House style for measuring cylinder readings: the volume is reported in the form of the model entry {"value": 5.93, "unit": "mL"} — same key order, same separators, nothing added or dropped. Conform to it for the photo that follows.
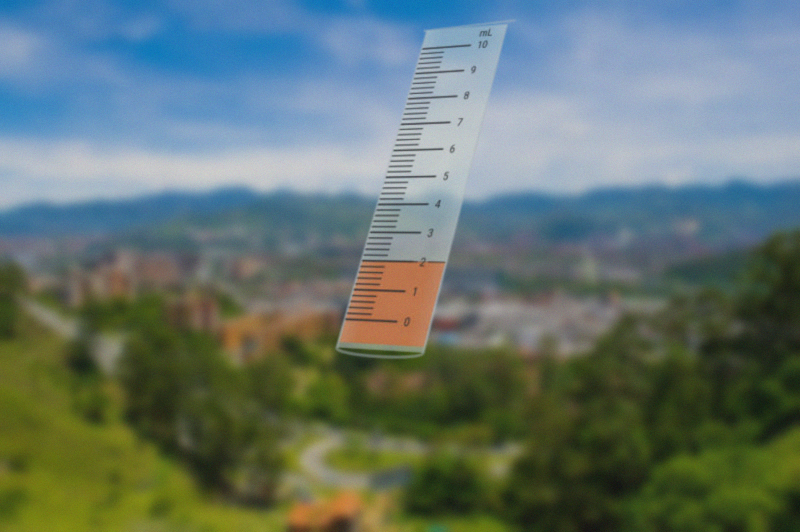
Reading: {"value": 2, "unit": "mL"}
